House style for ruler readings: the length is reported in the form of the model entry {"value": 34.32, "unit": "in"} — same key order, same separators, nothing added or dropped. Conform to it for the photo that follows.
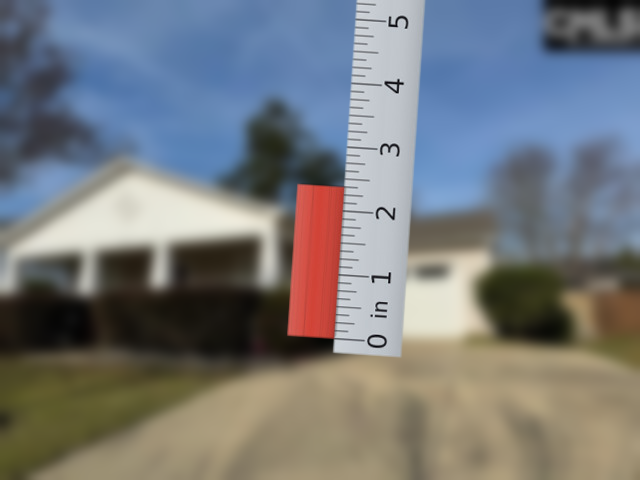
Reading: {"value": 2.375, "unit": "in"}
